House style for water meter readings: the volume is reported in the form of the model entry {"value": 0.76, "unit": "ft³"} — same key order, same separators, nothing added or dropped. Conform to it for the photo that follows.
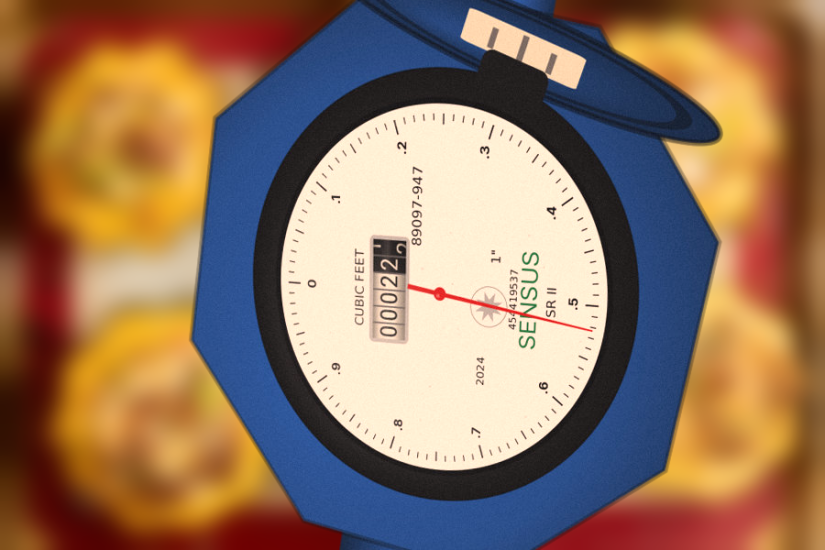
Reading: {"value": 221.52, "unit": "ft³"}
